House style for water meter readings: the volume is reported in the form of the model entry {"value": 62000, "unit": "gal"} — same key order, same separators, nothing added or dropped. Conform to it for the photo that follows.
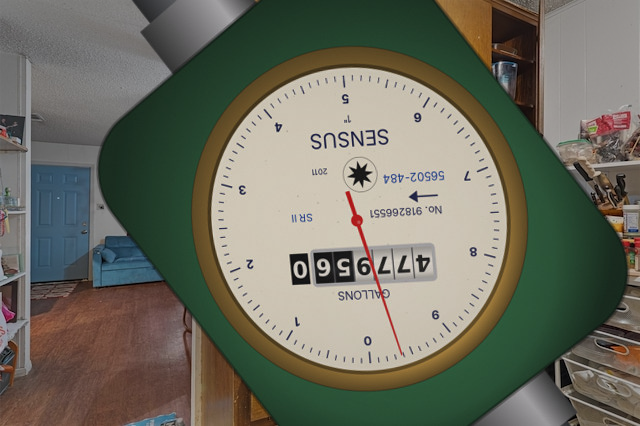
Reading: {"value": 4779559.6, "unit": "gal"}
